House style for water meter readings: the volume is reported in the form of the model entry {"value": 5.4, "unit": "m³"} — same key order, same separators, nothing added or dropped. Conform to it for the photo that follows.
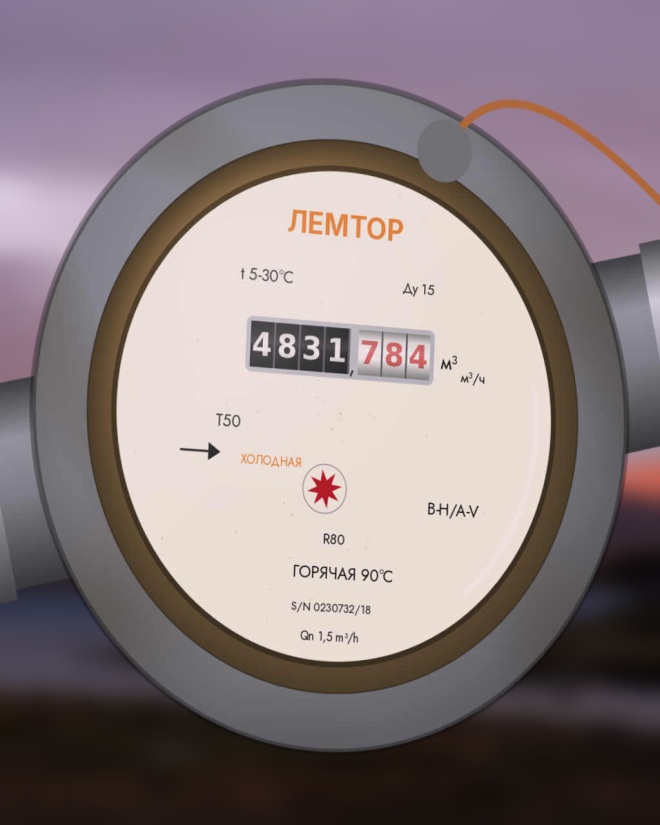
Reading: {"value": 4831.784, "unit": "m³"}
